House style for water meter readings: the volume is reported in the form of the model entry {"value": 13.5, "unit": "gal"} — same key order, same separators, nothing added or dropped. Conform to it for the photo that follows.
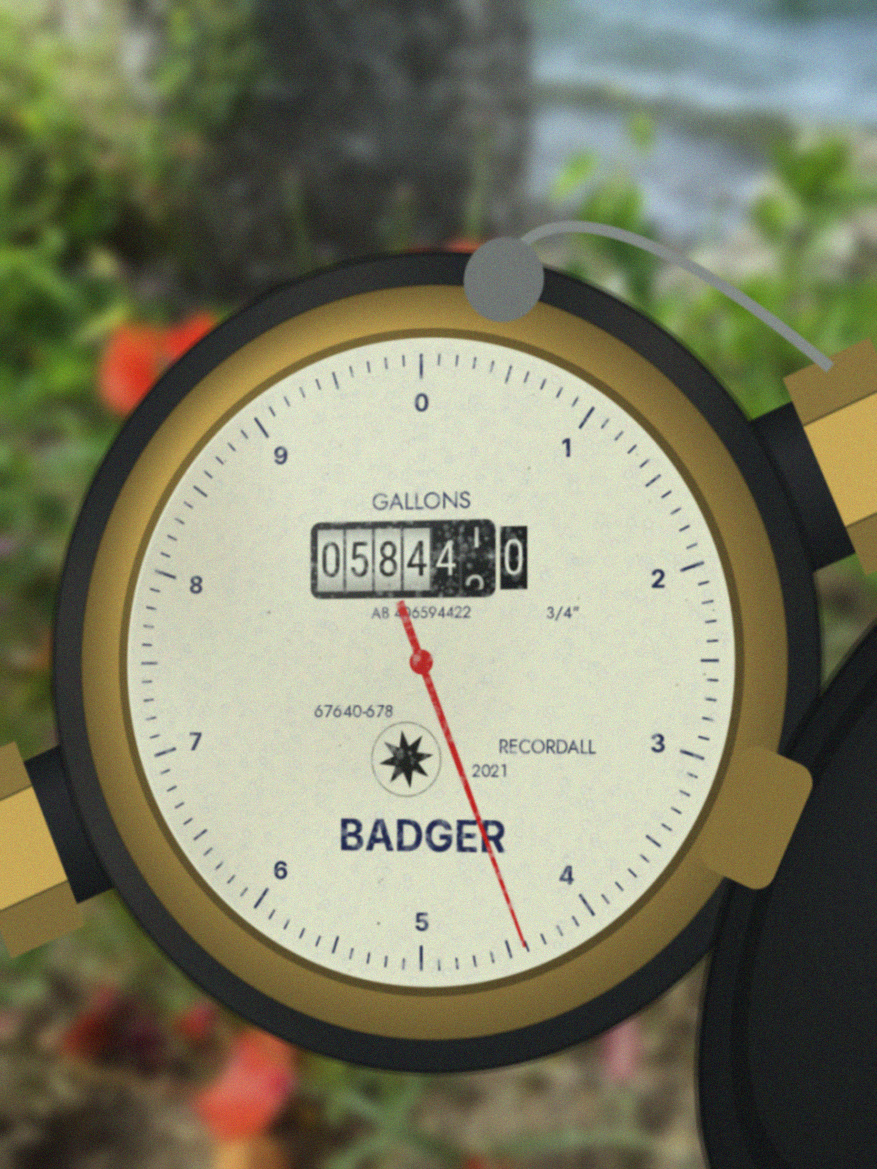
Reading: {"value": 584414.4, "unit": "gal"}
